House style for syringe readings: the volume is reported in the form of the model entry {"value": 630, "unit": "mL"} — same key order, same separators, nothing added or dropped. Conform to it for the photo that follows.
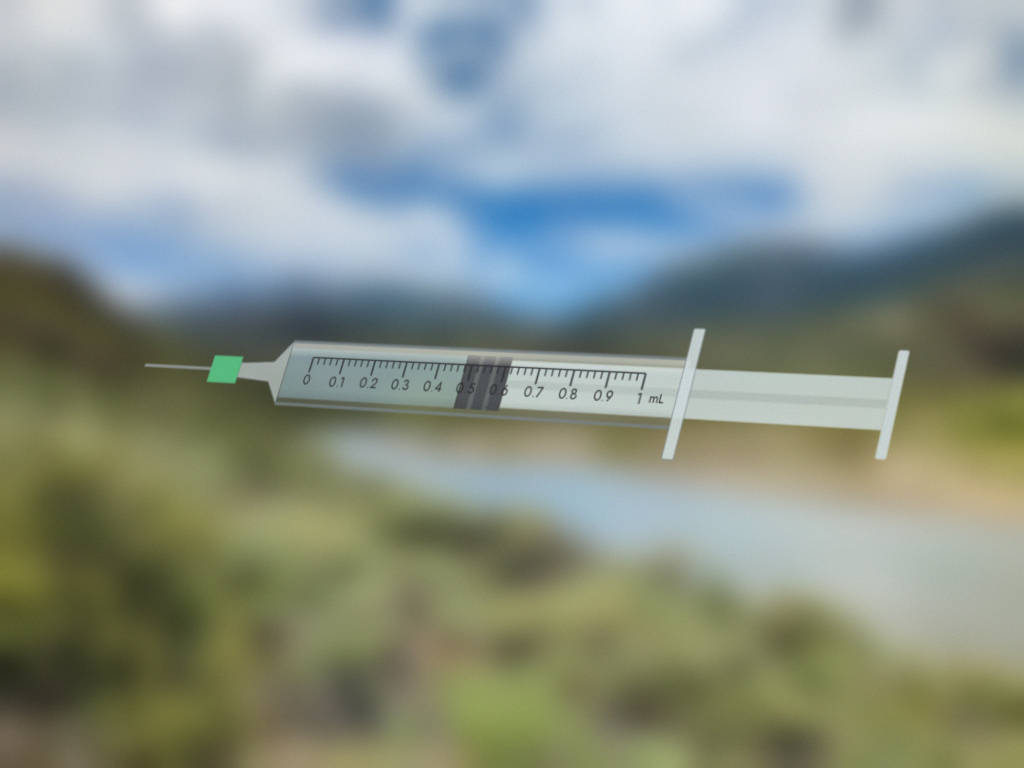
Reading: {"value": 0.48, "unit": "mL"}
